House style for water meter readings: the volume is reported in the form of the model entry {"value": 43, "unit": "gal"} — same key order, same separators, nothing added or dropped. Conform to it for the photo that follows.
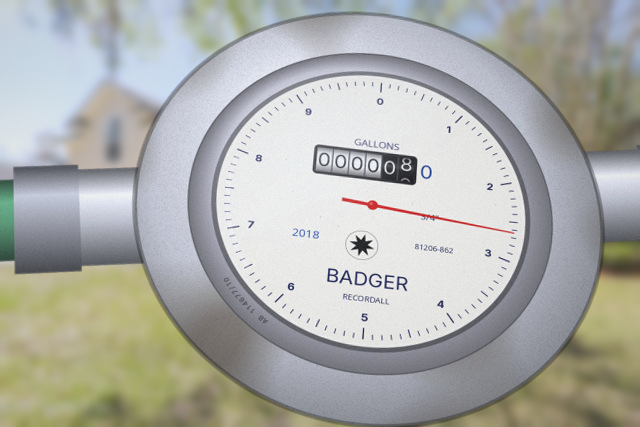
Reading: {"value": 82.6, "unit": "gal"}
